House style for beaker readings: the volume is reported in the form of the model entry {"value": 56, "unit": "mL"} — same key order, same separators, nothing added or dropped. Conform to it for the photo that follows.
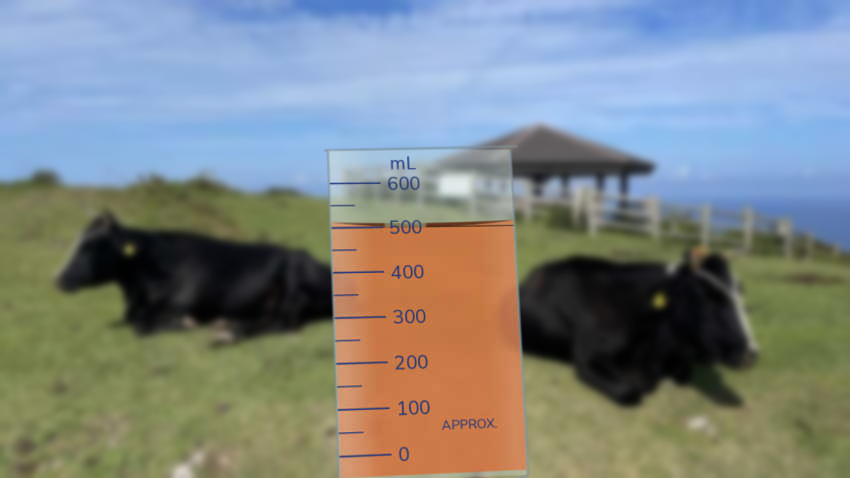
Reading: {"value": 500, "unit": "mL"}
